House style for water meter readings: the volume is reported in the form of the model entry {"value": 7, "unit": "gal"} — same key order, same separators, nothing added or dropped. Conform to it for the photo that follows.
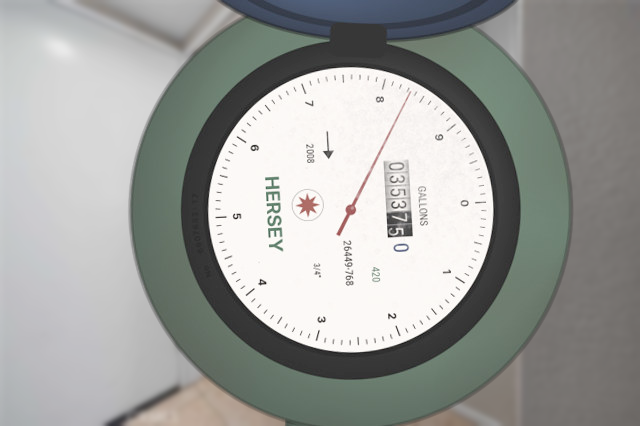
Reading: {"value": 353748.3, "unit": "gal"}
